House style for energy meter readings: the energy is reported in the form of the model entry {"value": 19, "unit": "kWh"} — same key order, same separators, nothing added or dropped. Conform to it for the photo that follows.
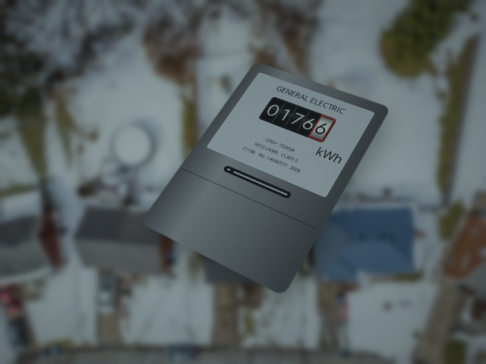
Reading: {"value": 176.6, "unit": "kWh"}
